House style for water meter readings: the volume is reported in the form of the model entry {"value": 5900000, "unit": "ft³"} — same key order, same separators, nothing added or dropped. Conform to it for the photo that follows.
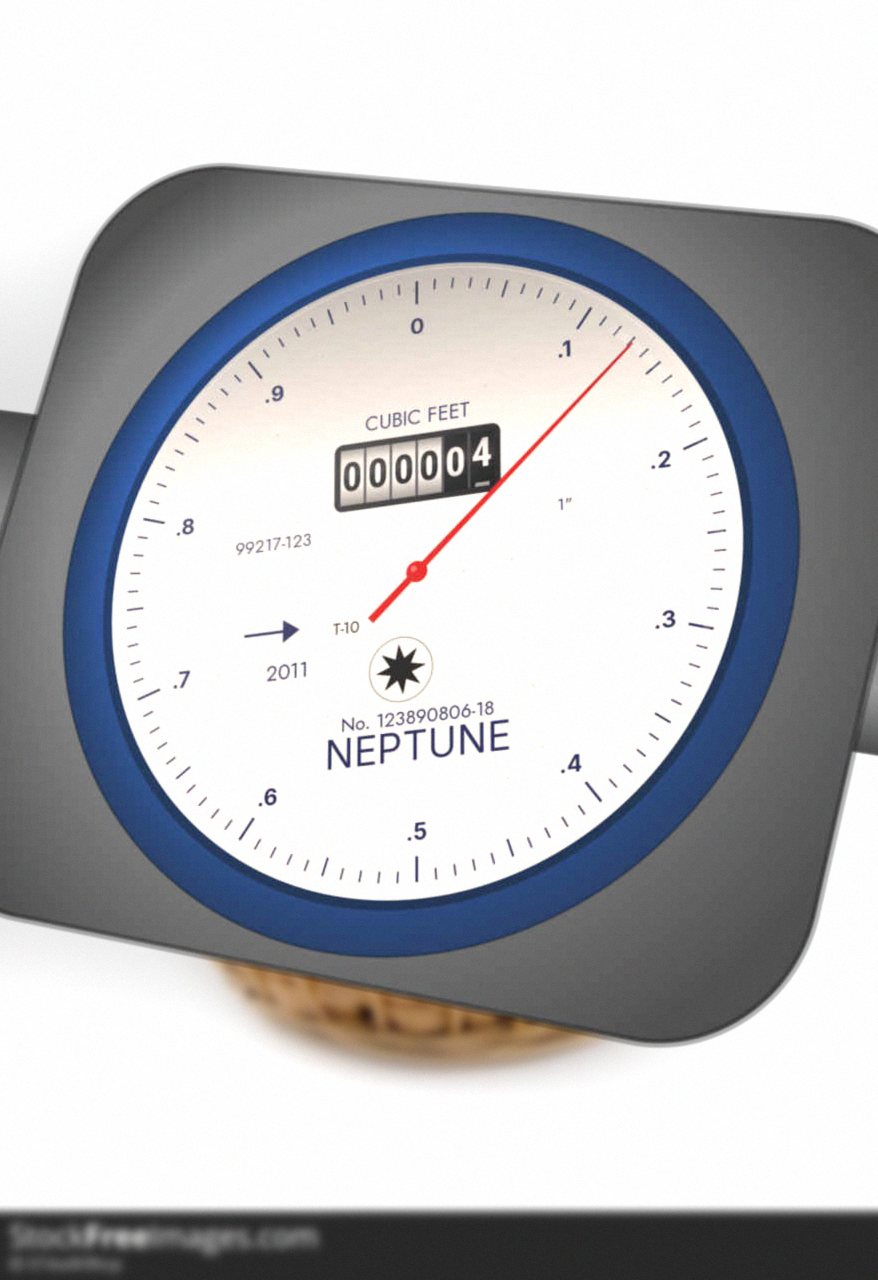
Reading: {"value": 4.13, "unit": "ft³"}
